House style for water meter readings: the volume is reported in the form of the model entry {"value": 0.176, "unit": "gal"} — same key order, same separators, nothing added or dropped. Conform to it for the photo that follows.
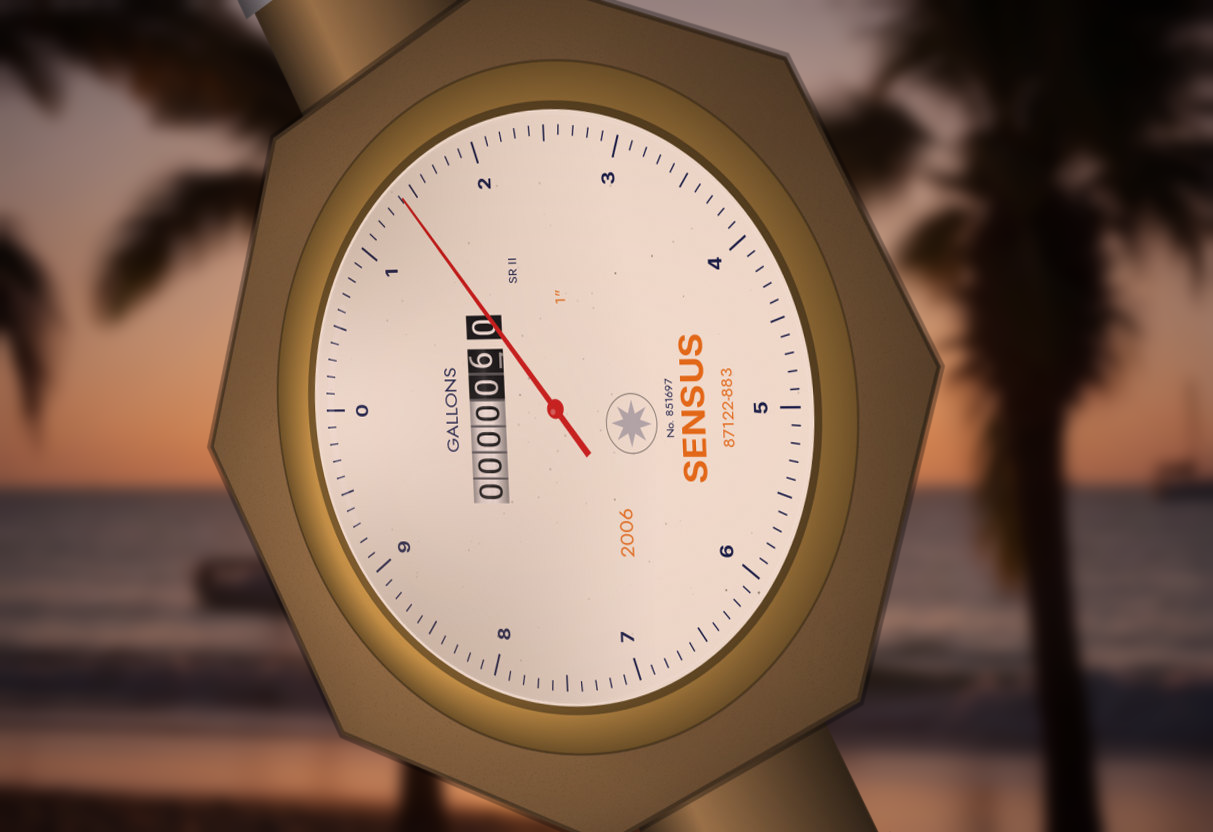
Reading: {"value": 61.4, "unit": "gal"}
